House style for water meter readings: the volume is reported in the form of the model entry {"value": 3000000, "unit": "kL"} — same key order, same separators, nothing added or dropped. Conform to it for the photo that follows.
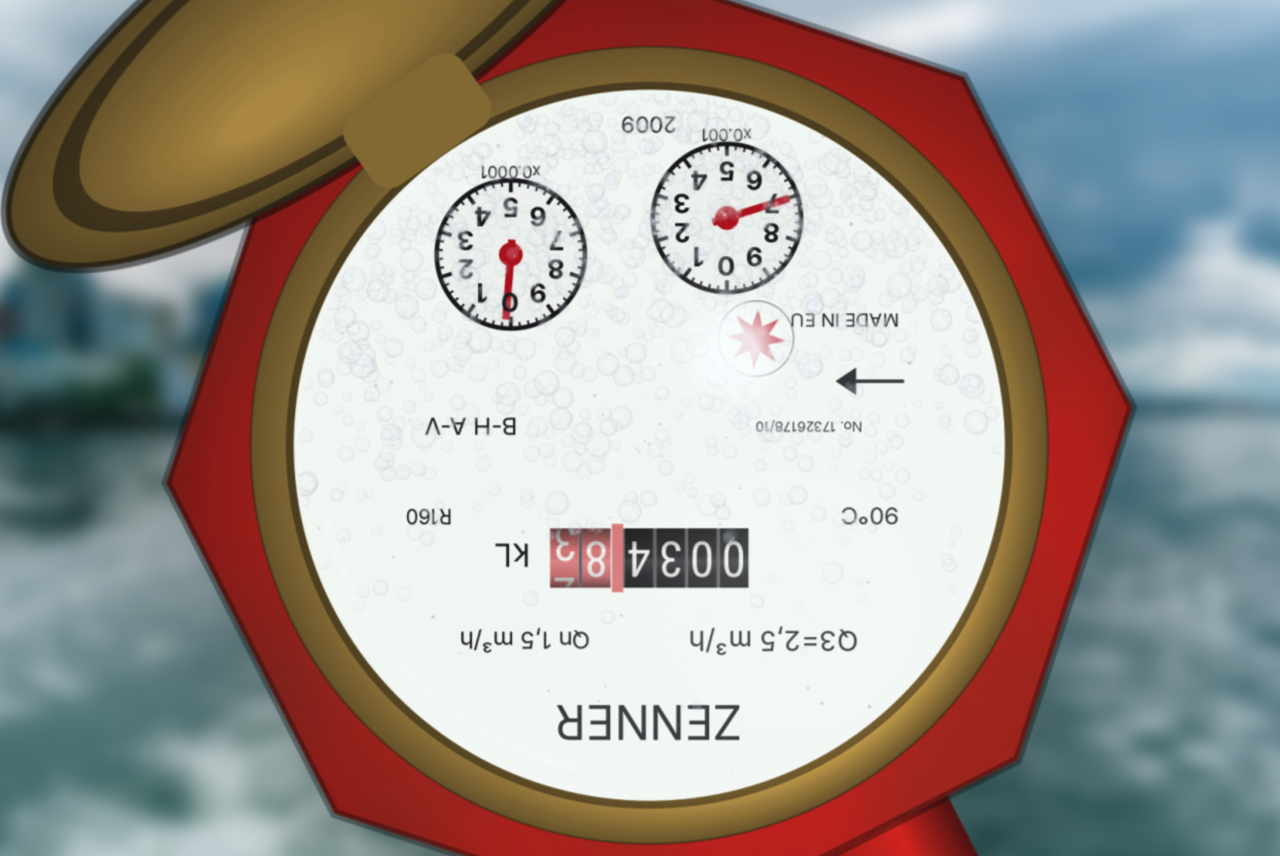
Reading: {"value": 34.8270, "unit": "kL"}
